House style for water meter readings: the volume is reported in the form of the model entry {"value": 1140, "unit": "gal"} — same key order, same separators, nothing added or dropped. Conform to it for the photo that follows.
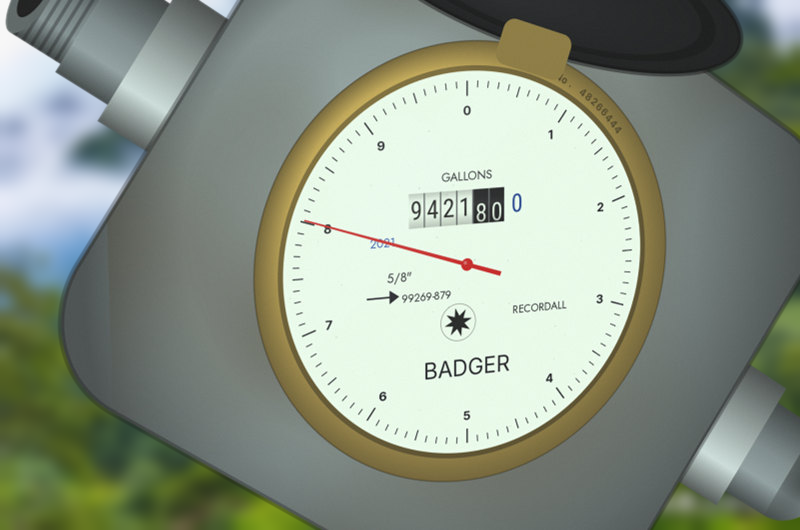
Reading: {"value": 9421798.0, "unit": "gal"}
